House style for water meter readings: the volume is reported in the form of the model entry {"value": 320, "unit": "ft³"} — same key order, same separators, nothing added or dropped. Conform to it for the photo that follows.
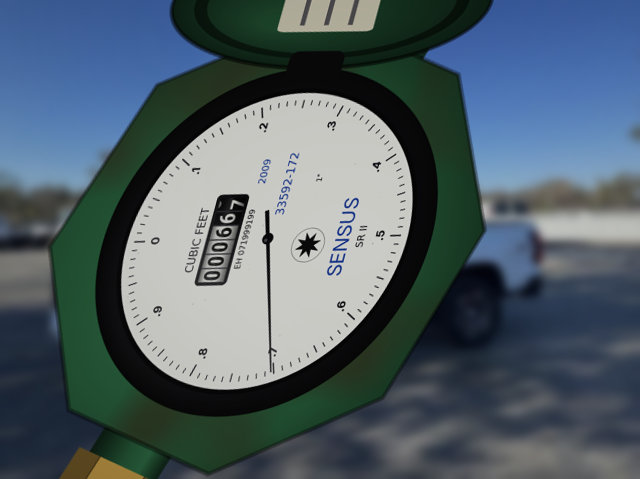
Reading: {"value": 666.70, "unit": "ft³"}
